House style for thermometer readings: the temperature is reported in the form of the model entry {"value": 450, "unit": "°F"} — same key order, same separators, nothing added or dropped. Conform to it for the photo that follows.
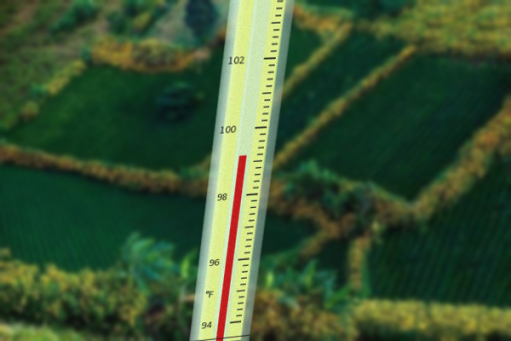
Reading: {"value": 99.2, "unit": "°F"}
